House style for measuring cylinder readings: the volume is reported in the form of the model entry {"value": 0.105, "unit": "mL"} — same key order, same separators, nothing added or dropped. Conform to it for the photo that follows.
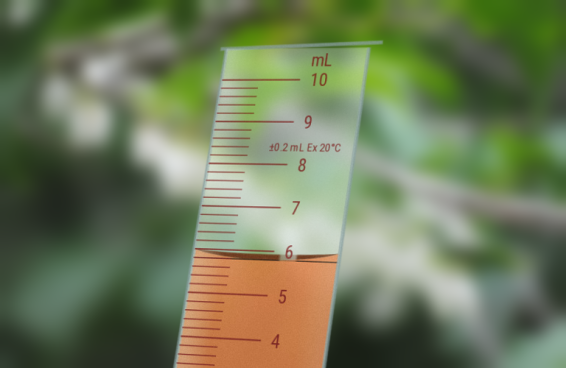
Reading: {"value": 5.8, "unit": "mL"}
